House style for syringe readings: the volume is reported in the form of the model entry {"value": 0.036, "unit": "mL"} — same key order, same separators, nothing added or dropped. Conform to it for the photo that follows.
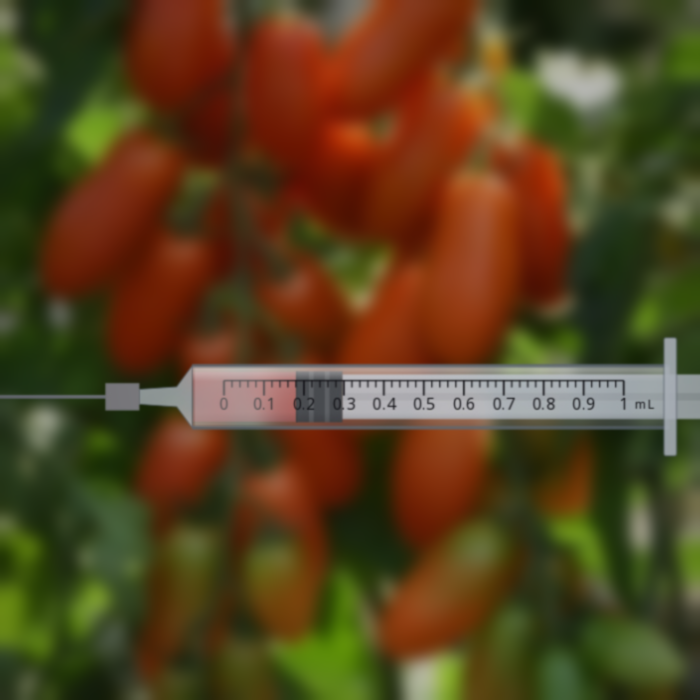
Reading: {"value": 0.18, "unit": "mL"}
